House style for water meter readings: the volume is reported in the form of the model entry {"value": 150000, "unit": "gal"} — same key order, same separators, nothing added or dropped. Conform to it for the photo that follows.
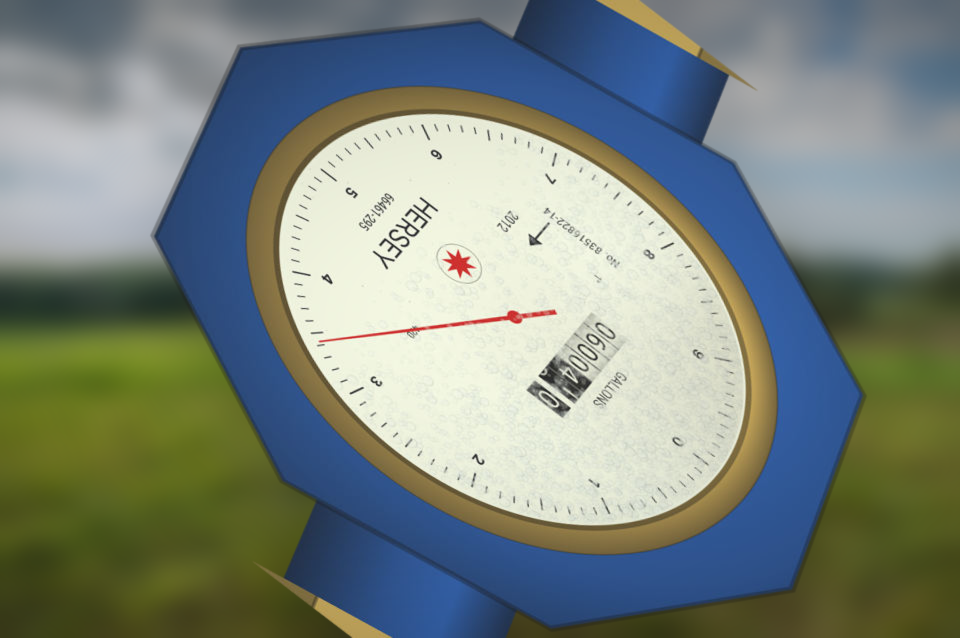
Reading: {"value": 600413.4, "unit": "gal"}
